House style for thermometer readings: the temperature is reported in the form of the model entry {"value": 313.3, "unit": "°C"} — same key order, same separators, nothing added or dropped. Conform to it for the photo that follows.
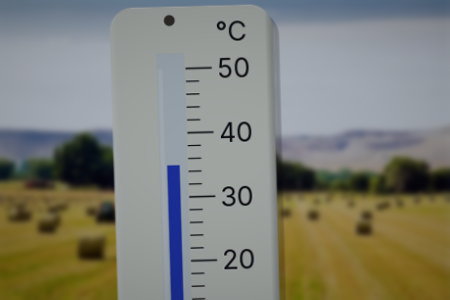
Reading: {"value": 35, "unit": "°C"}
